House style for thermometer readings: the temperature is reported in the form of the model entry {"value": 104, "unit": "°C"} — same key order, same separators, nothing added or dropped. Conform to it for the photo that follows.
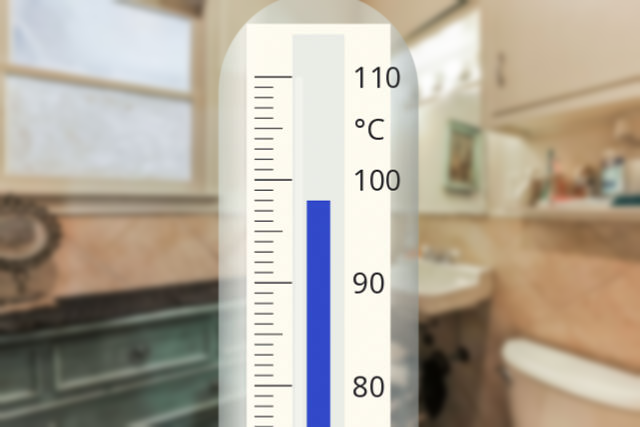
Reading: {"value": 98, "unit": "°C"}
